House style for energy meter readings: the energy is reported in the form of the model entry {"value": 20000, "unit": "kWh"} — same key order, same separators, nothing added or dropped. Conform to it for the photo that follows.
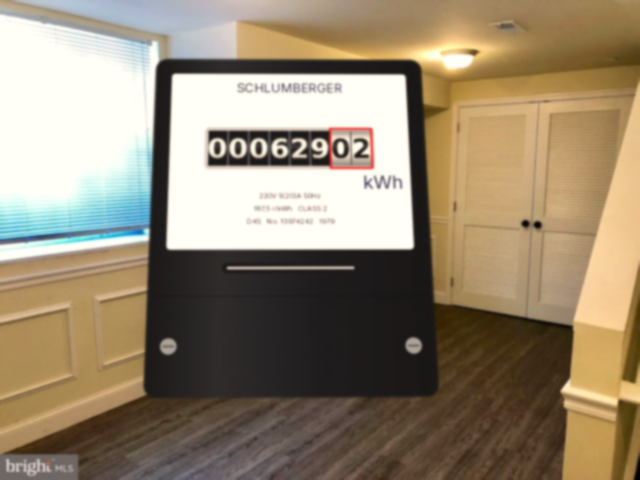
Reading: {"value": 629.02, "unit": "kWh"}
